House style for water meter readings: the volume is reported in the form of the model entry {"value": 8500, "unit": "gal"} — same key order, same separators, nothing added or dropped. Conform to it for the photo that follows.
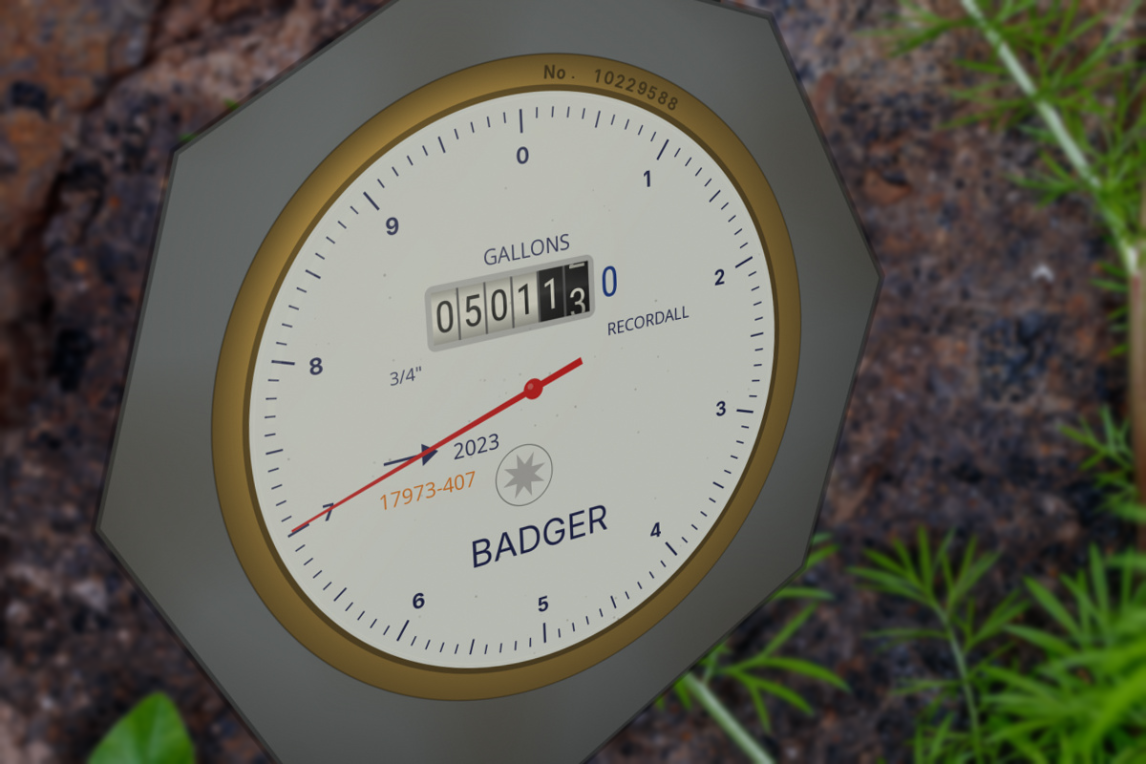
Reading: {"value": 501127.0, "unit": "gal"}
